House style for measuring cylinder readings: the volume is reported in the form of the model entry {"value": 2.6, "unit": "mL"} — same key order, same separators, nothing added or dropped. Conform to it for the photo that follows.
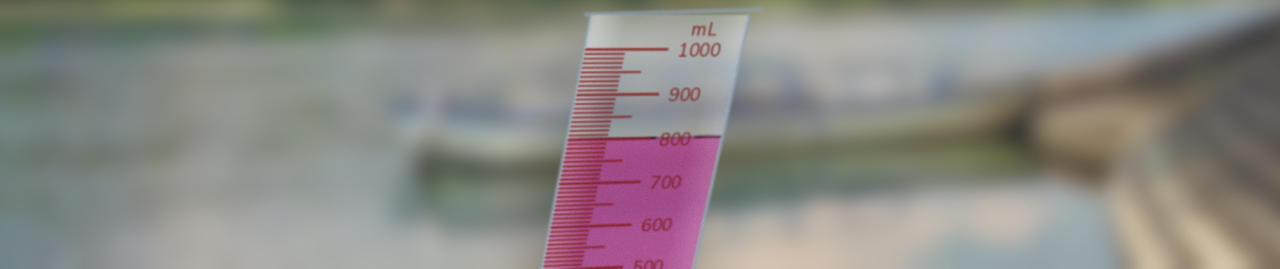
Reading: {"value": 800, "unit": "mL"}
